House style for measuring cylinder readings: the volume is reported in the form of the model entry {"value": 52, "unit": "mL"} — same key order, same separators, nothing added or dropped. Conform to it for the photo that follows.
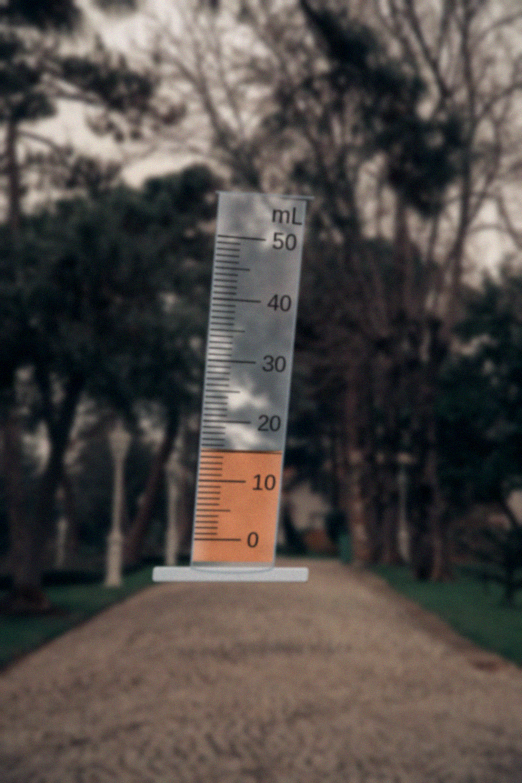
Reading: {"value": 15, "unit": "mL"}
